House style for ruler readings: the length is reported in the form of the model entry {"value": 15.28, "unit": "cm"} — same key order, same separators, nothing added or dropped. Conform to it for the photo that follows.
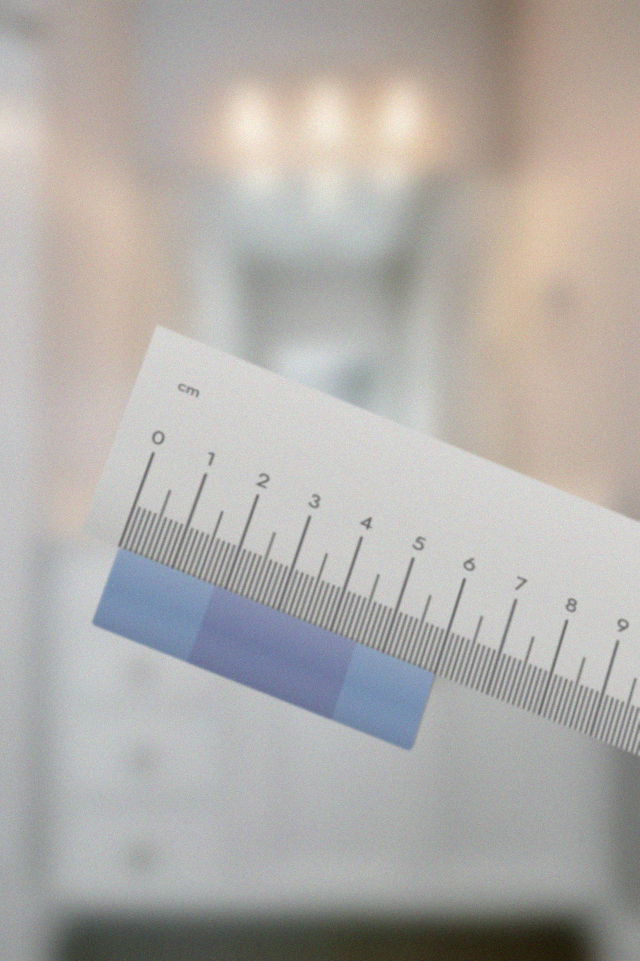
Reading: {"value": 6, "unit": "cm"}
